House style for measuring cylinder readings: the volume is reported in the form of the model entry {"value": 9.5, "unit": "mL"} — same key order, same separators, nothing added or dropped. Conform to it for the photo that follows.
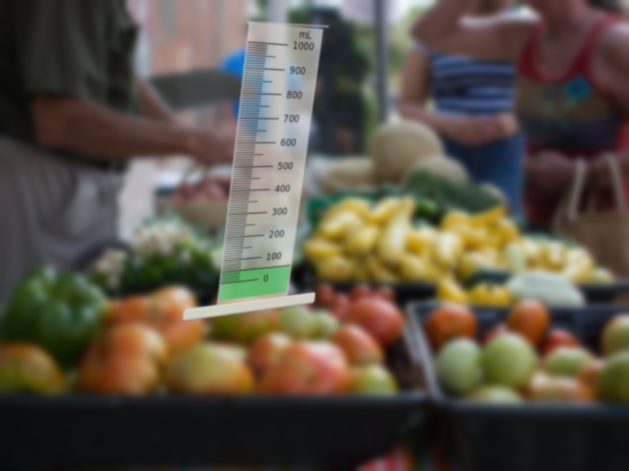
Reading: {"value": 50, "unit": "mL"}
